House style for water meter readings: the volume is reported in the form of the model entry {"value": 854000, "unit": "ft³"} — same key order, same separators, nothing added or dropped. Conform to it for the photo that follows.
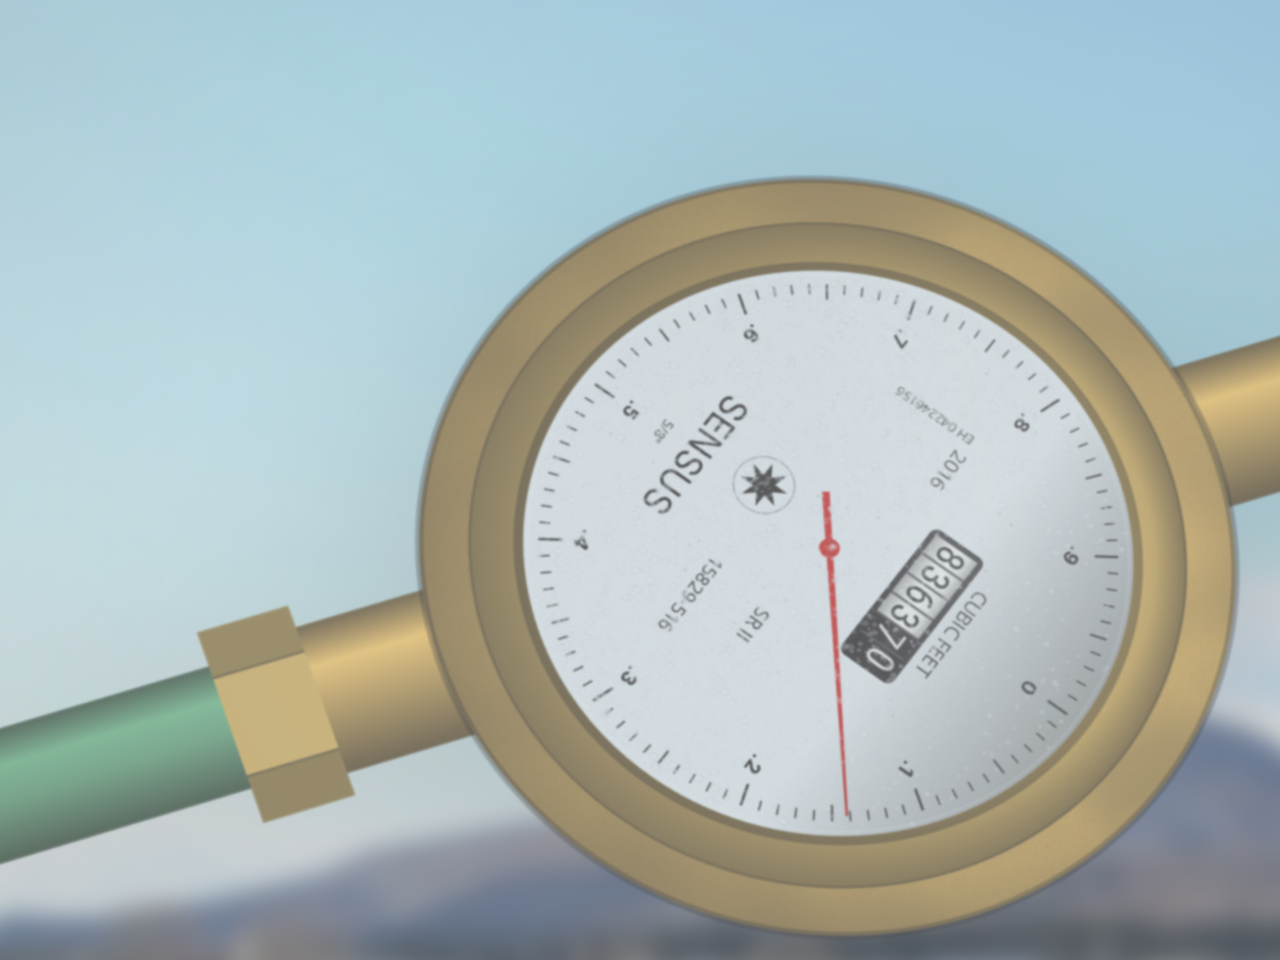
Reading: {"value": 836370.14, "unit": "ft³"}
